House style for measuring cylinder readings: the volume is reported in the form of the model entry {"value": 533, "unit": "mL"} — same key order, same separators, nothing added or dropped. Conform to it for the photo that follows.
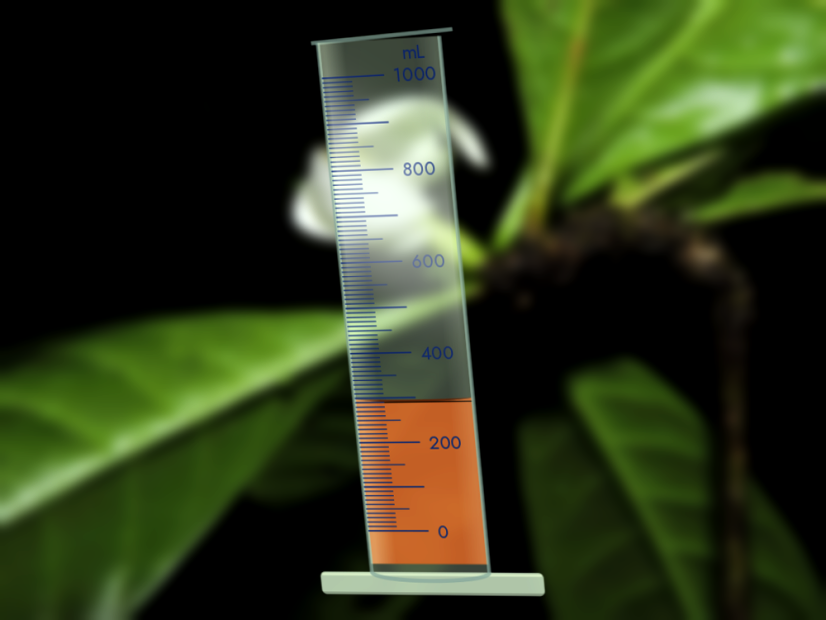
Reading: {"value": 290, "unit": "mL"}
